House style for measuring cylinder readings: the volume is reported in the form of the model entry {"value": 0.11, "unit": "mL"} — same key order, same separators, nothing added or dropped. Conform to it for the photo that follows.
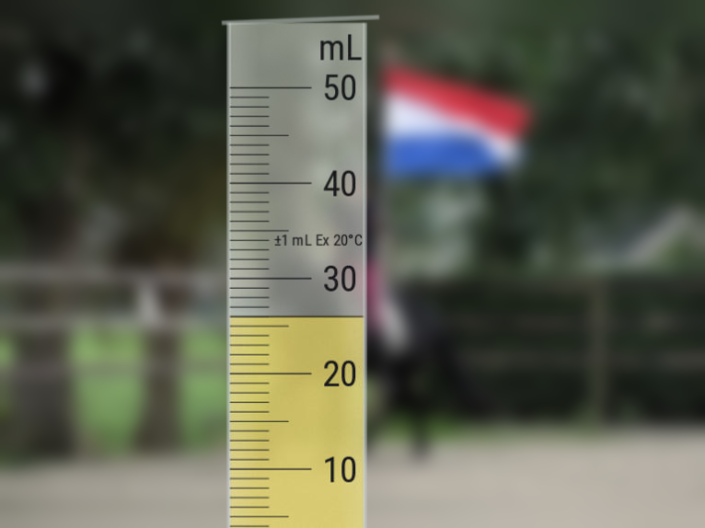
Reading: {"value": 26, "unit": "mL"}
